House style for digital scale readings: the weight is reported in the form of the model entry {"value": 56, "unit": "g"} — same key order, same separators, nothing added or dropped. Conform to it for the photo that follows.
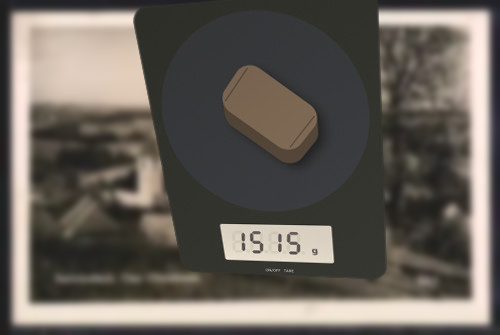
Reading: {"value": 1515, "unit": "g"}
